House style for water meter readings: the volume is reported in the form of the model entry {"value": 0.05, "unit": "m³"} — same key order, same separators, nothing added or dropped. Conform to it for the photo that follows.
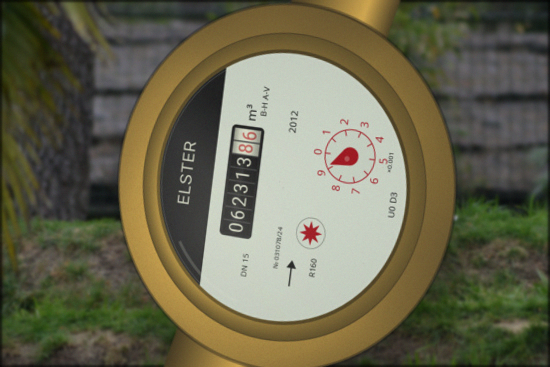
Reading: {"value": 62313.859, "unit": "m³"}
